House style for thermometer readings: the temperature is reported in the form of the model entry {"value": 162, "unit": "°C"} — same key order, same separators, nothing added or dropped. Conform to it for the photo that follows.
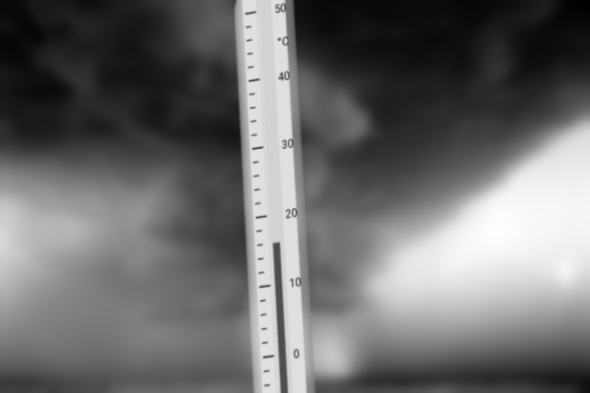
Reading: {"value": 16, "unit": "°C"}
